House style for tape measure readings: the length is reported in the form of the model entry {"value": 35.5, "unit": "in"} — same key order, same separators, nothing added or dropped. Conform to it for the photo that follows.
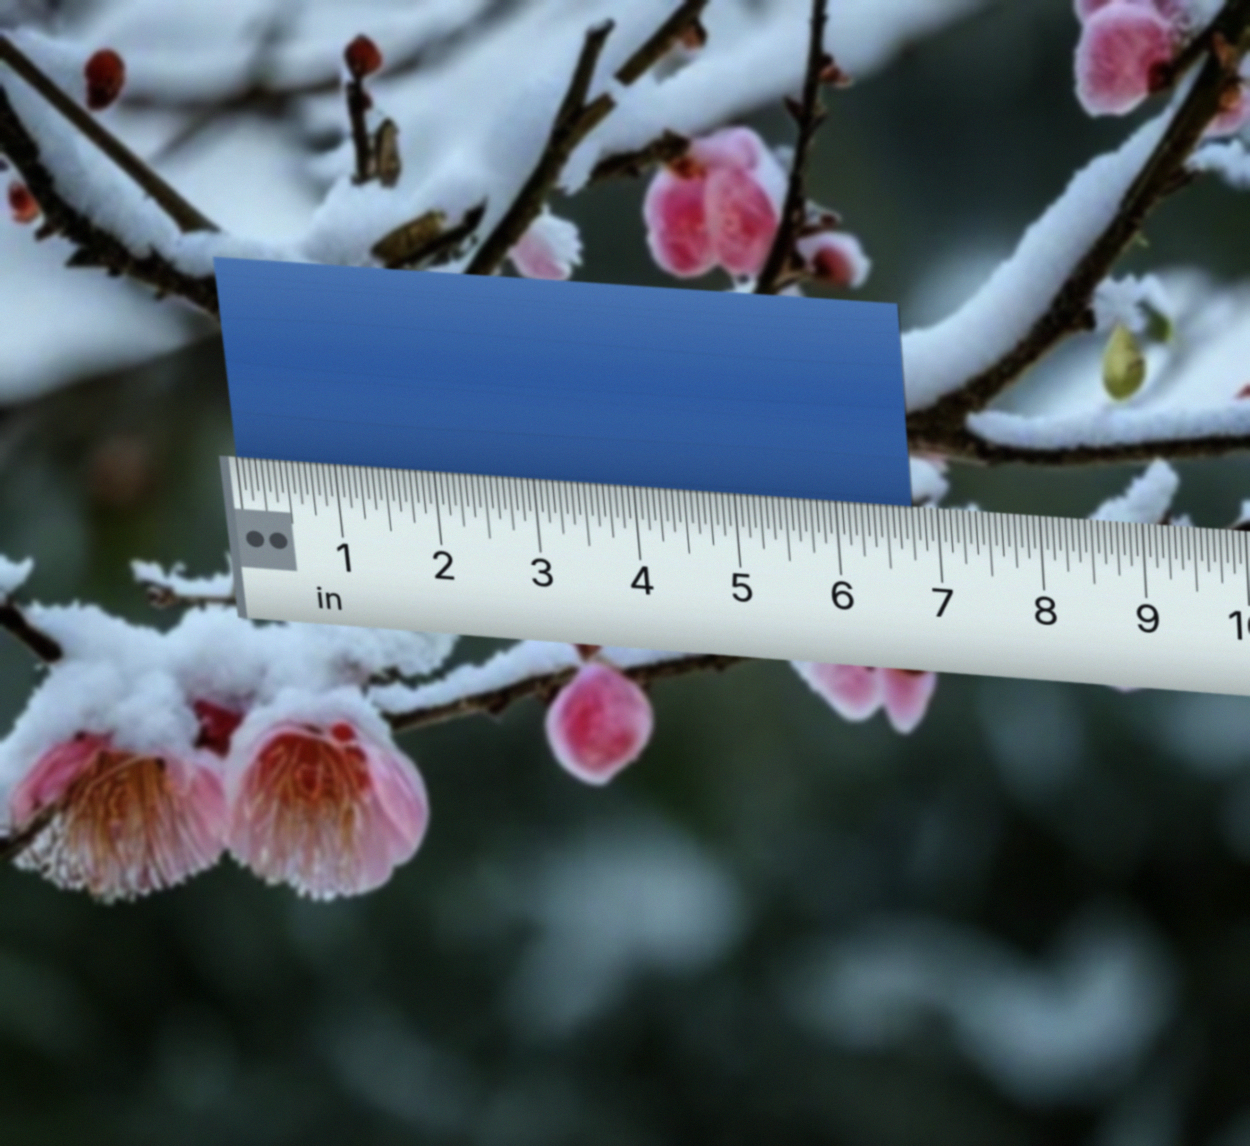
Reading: {"value": 6.75, "unit": "in"}
